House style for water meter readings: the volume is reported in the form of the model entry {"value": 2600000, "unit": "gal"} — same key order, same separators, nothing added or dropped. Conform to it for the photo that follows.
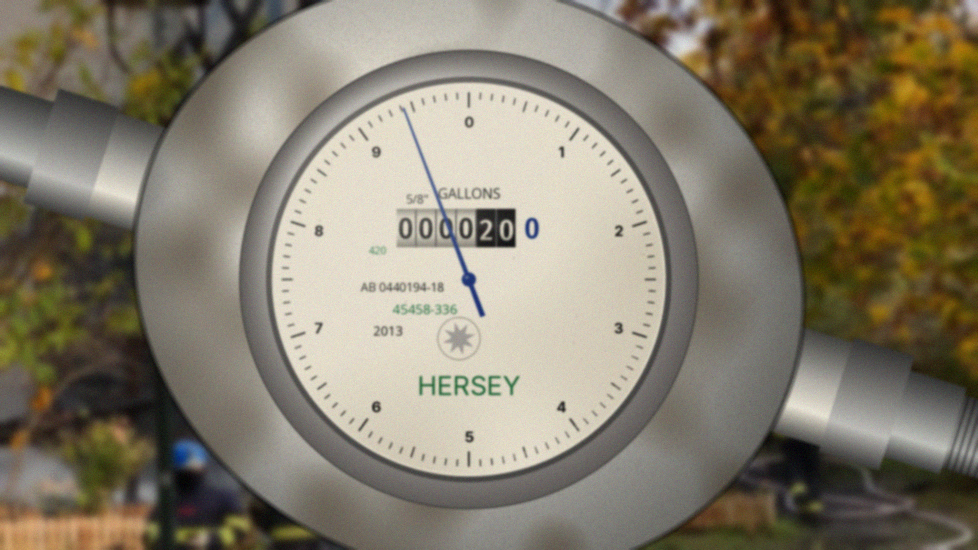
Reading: {"value": 199.4, "unit": "gal"}
